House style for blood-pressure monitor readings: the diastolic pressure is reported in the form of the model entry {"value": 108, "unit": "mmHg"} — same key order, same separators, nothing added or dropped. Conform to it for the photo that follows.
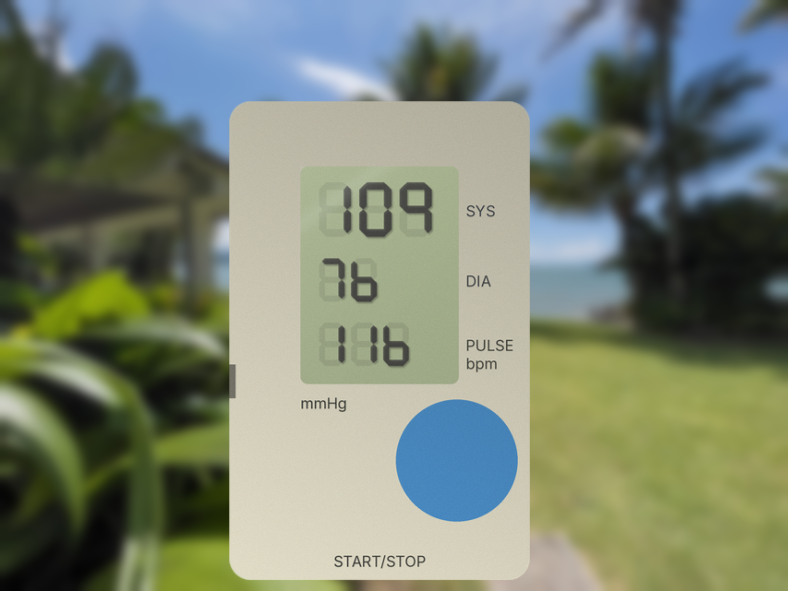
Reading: {"value": 76, "unit": "mmHg"}
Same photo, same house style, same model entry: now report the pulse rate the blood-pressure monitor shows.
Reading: {"value": 116, "unit": "bpm"}
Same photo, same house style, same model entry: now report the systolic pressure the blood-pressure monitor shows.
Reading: {"value": 109, "unit": "mmHg"}
